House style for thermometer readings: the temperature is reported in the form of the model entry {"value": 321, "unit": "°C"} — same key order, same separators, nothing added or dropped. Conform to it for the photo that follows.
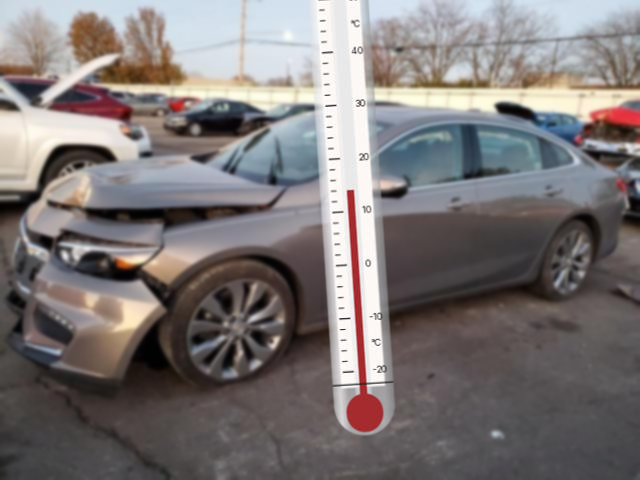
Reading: {"value": 14, "unit": "°C"}
